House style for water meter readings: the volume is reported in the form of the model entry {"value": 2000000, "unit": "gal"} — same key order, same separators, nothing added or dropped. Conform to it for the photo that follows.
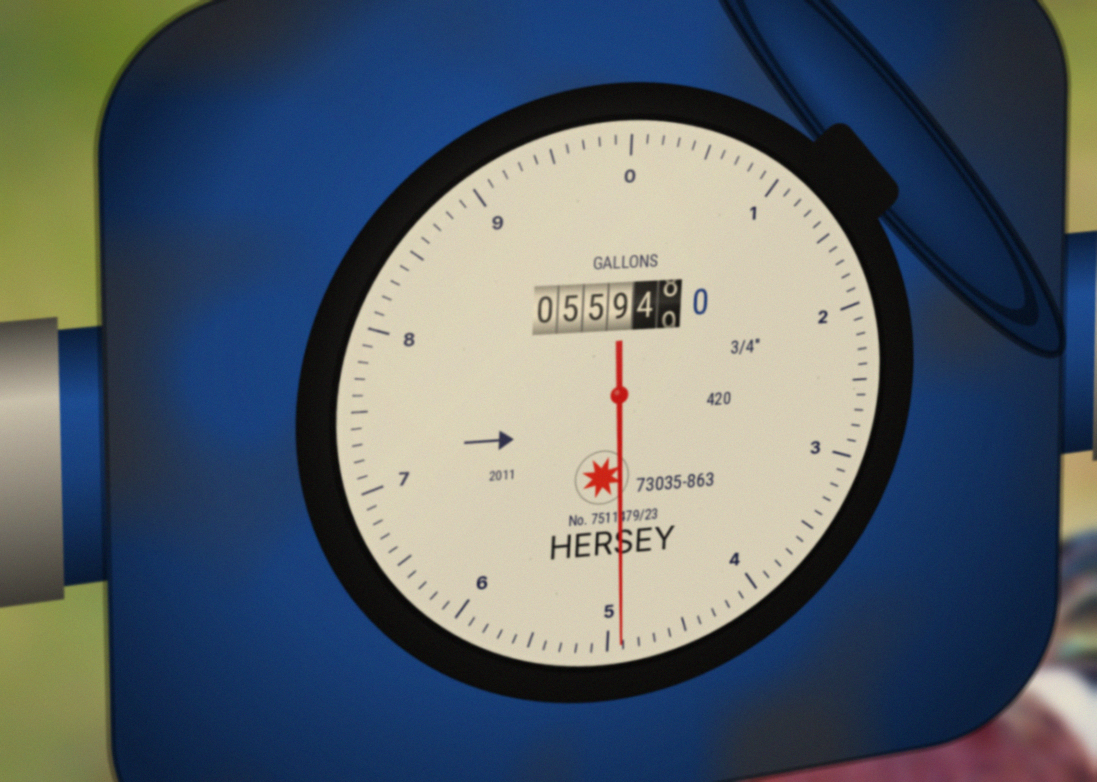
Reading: {"value": 559484.9, "unit": "gal"}
